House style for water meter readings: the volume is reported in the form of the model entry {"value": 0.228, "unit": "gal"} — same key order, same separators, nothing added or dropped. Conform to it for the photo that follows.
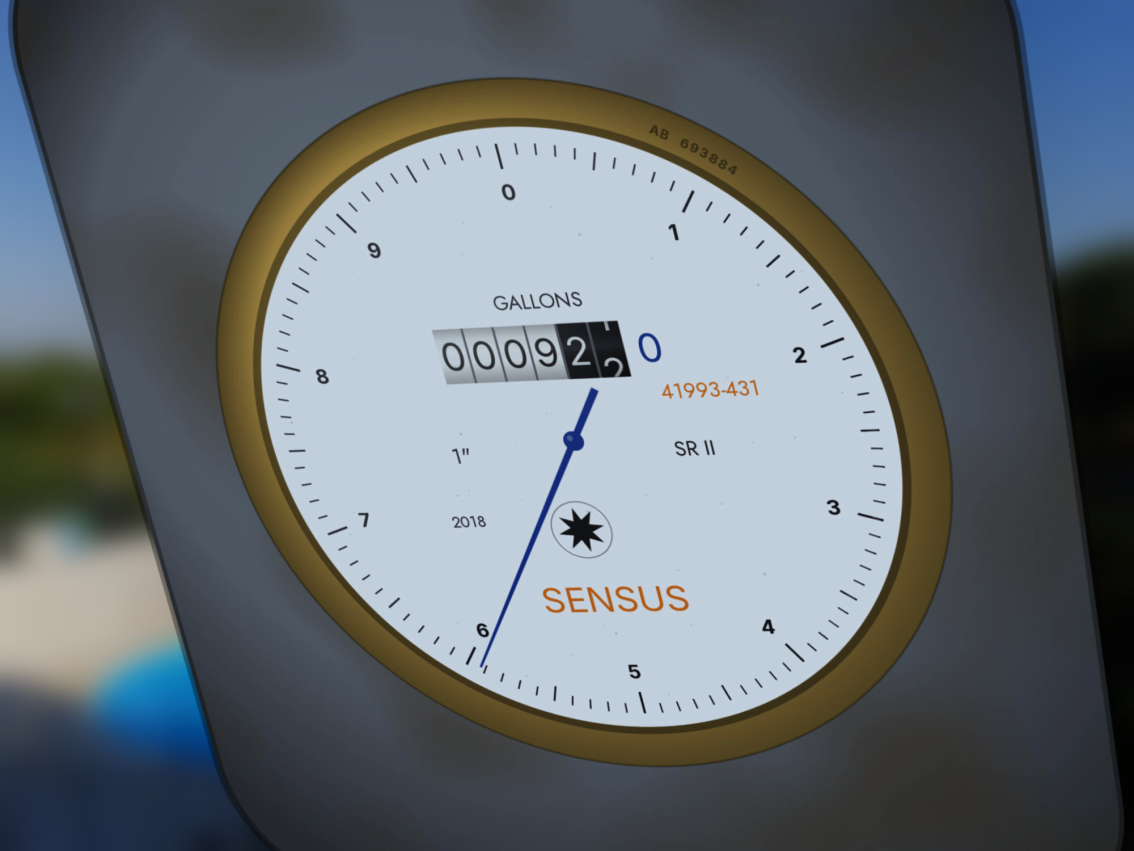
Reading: {"value": 9215.9, "unit": "gal"}
